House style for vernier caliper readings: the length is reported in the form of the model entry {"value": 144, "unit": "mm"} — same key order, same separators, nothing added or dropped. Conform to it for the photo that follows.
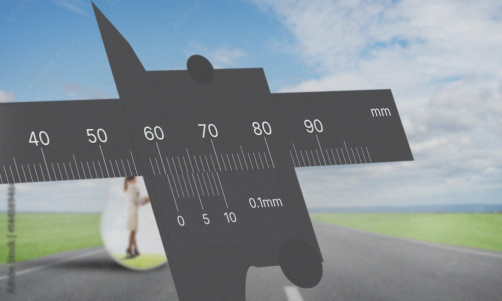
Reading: {"value": 60.2, "unit": "mm"}
